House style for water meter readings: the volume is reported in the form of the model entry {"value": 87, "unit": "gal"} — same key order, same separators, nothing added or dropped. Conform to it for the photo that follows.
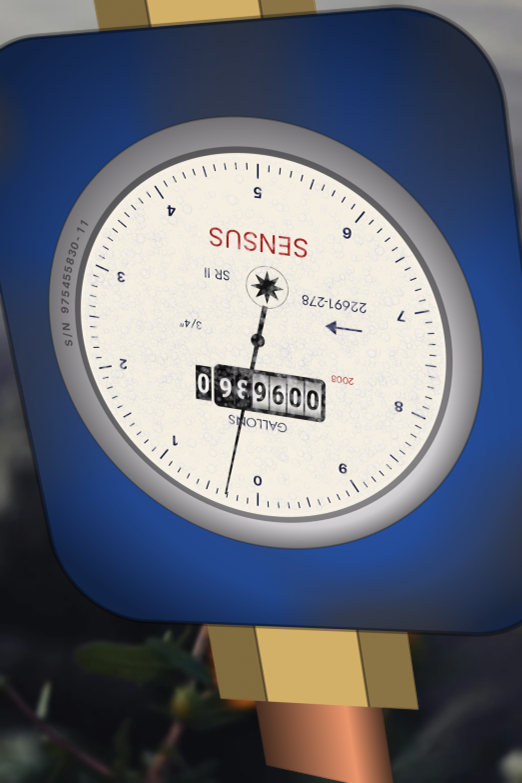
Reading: {"value": 96360.3, "unit": "gal"}
